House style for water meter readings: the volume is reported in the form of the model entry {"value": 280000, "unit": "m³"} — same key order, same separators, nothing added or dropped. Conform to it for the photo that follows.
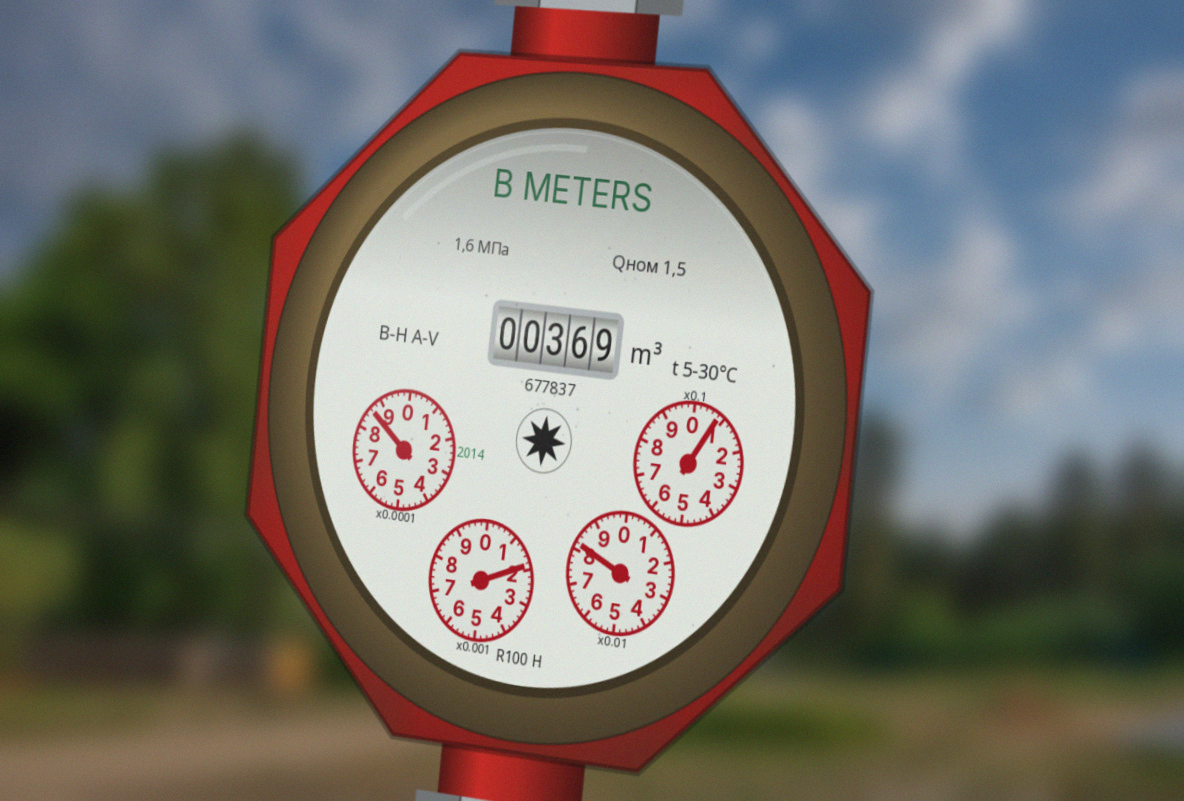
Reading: {"value": 369.0818, "unit": "m³"}
